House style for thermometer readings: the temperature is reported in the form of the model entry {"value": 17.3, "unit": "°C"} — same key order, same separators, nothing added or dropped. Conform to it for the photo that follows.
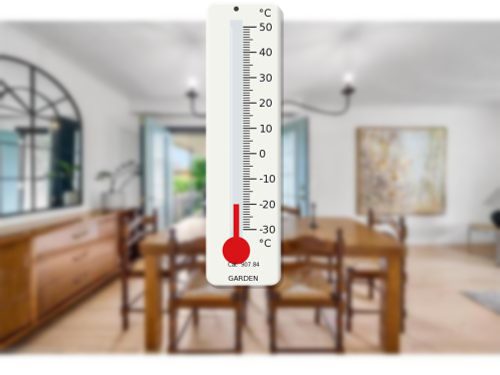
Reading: {"value": -20, "unit": "°C"}
